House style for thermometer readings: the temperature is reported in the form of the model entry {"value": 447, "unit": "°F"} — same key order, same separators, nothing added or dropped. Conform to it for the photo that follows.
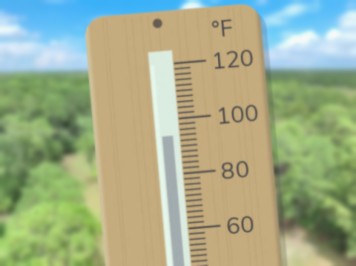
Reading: {"value": 94, "unit": "°F"}
